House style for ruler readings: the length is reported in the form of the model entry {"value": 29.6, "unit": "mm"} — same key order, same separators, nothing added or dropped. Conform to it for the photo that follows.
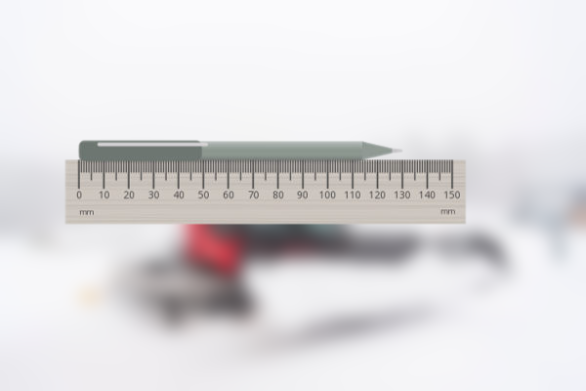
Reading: {"value": 130, "unit": "mm"}
